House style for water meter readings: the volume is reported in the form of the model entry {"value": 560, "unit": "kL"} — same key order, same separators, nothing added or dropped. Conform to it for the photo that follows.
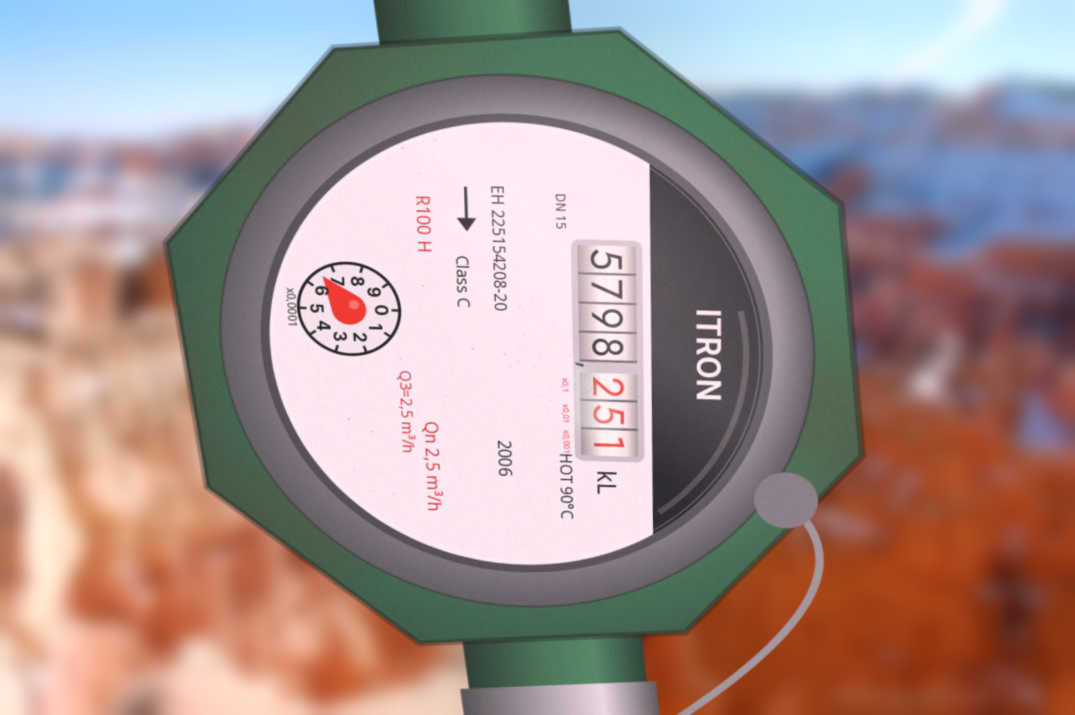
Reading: {"value": 5798.2516, "unit": "kL"}
